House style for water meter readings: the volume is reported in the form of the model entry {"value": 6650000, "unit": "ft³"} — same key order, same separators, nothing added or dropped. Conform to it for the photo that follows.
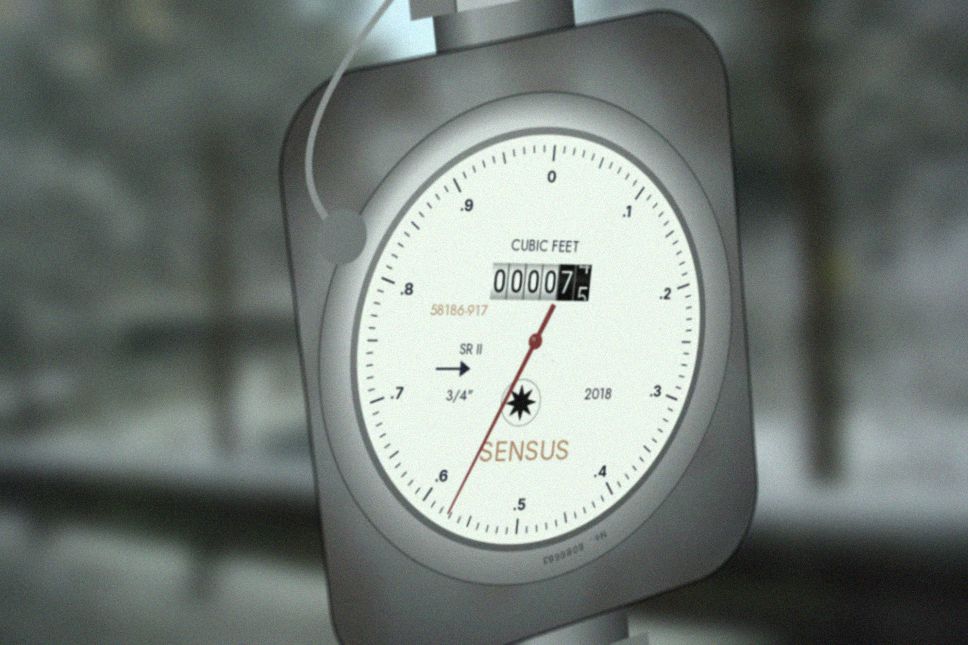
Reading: {"value": 74.57, "unit": "ft³"}
